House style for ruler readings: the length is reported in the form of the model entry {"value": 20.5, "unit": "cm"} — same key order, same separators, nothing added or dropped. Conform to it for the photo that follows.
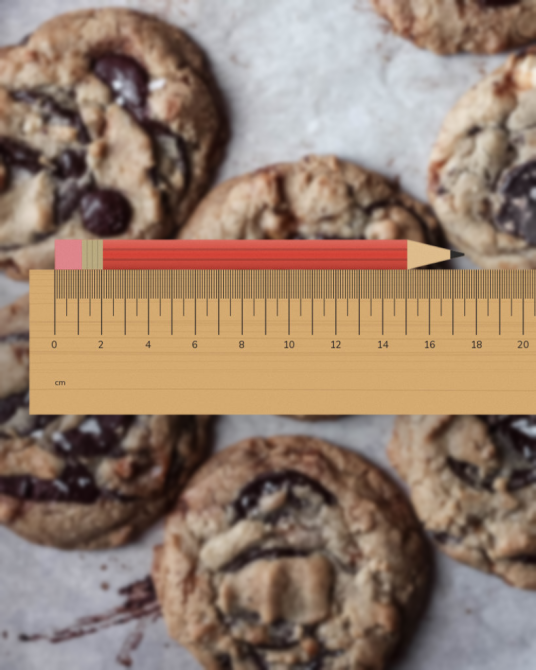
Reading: {"value": 17.5, "unit": "cm"}
